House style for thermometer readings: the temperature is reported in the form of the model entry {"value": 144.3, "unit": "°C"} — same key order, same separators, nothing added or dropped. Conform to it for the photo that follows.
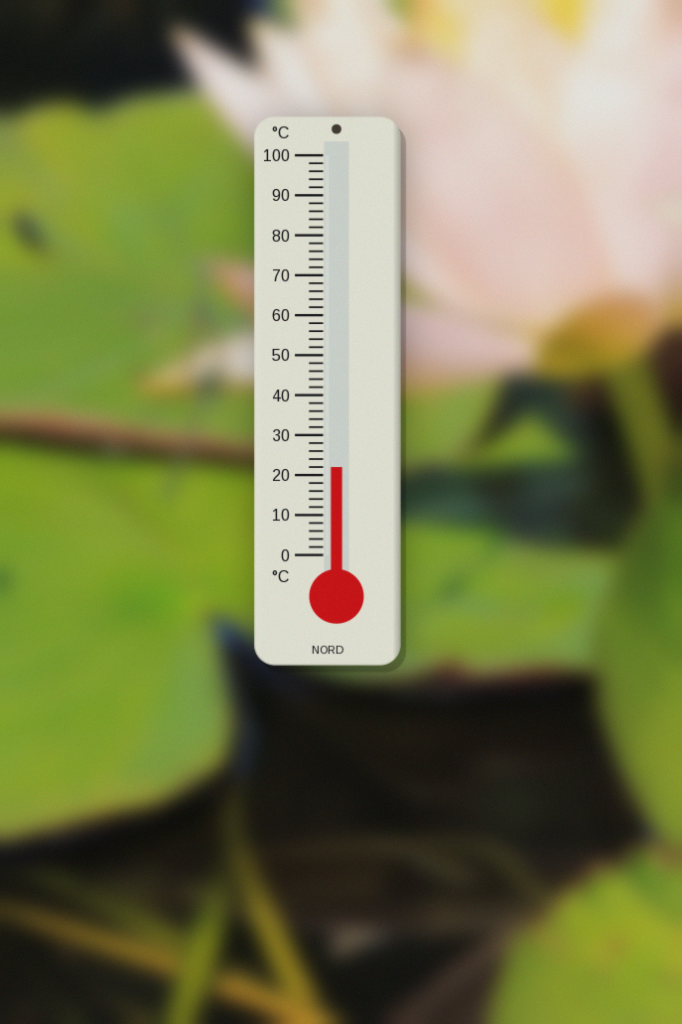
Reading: {"value": 22, "unit": "°C"}
